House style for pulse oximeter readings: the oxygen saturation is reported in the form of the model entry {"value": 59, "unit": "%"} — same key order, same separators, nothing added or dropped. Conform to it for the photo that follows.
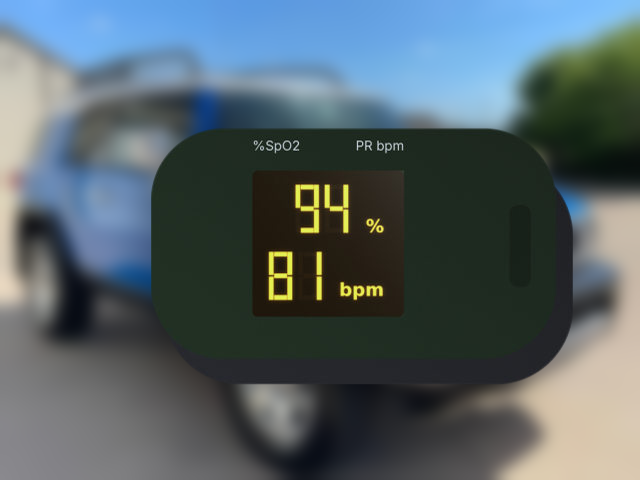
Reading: {"value": 94, "unit": "%"}
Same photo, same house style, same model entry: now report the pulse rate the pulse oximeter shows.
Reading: {"value": 81, "unit": "bpm"}
